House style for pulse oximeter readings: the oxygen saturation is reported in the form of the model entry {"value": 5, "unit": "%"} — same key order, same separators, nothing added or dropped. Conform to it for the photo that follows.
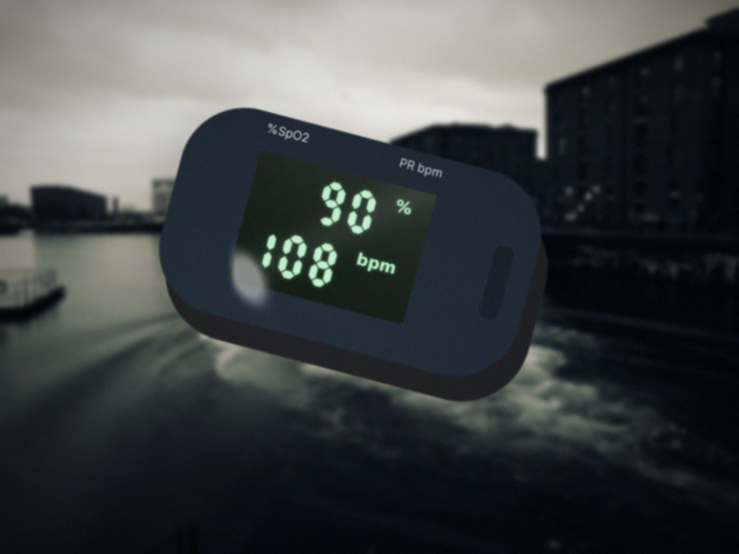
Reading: {"value": 90, "unit": "%"}
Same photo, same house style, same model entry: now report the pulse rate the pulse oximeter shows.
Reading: {"value": 108, "unit": "bpm"}
